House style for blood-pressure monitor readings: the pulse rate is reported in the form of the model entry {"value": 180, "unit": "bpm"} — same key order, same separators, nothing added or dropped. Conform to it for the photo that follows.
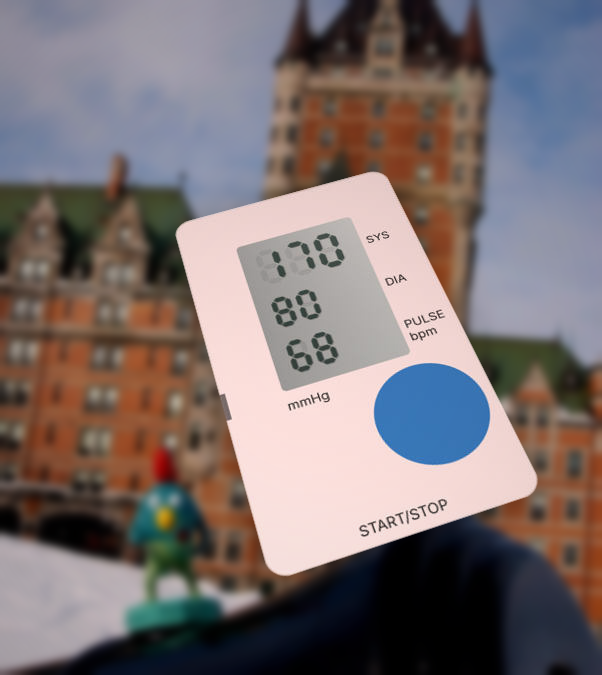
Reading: {"value": 68, "unit": "bpm"}
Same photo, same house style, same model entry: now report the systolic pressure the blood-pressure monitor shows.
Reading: {"value": 170, "unit": "mmHg"}
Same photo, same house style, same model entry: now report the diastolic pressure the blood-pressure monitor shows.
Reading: {"value": 80, "unit": "mmHg"}
